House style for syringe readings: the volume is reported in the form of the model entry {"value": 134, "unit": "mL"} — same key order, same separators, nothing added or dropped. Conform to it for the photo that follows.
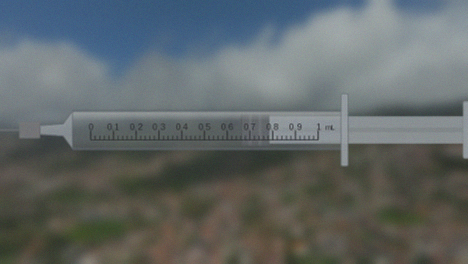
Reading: {"value": 0.66, "unit": "mL"}
